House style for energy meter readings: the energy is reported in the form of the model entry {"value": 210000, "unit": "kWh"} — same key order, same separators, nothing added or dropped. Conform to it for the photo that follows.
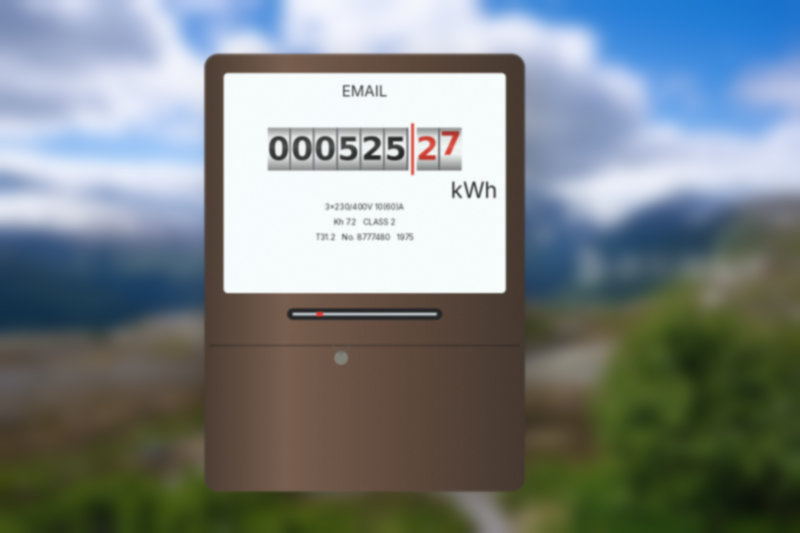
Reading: {"value": 525.27, "unit": "kWh"}
